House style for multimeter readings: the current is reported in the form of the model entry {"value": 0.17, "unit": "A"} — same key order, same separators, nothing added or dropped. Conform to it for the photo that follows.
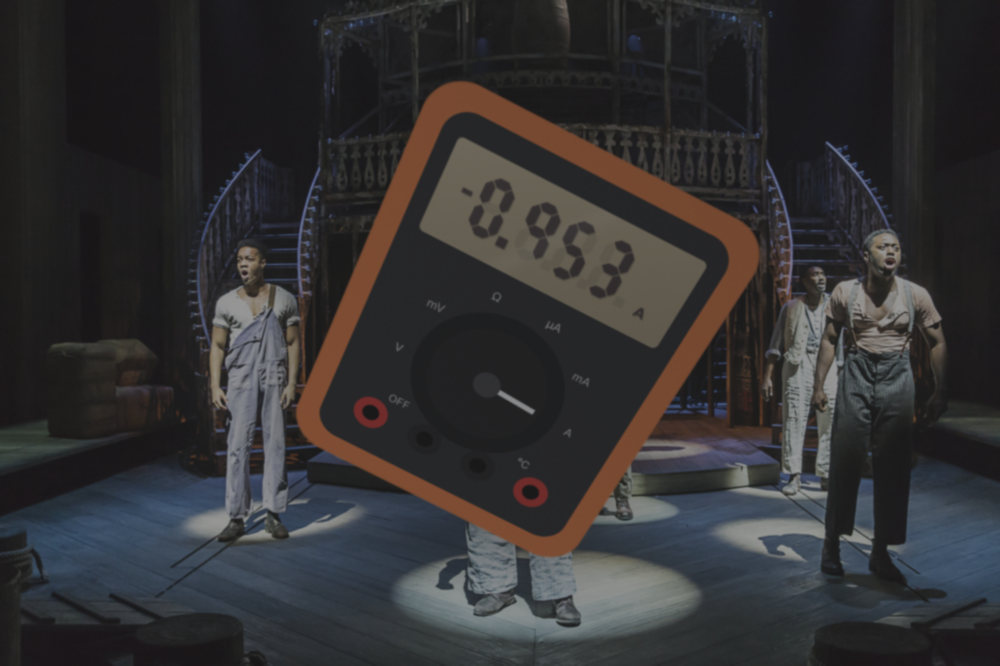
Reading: {"value": -0.953, "unit": "A"}
